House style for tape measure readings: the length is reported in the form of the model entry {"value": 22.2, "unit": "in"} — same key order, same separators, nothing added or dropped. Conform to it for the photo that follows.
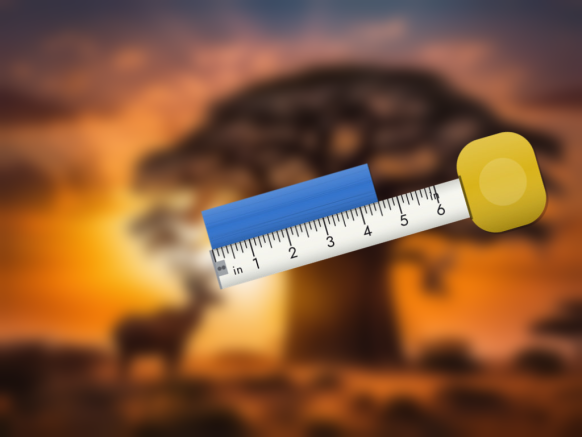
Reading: {"value": 4.5, "unit": "in"}
